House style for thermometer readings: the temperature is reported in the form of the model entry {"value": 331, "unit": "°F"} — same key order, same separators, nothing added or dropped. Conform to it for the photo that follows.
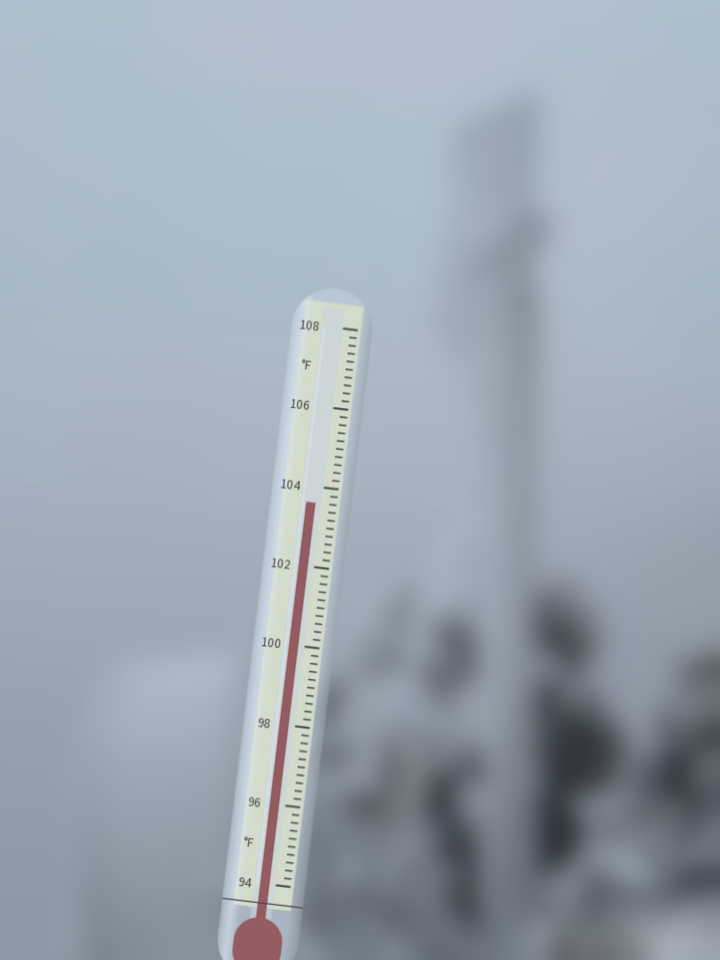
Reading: {"value": 103.6, "unit": "°F"}
